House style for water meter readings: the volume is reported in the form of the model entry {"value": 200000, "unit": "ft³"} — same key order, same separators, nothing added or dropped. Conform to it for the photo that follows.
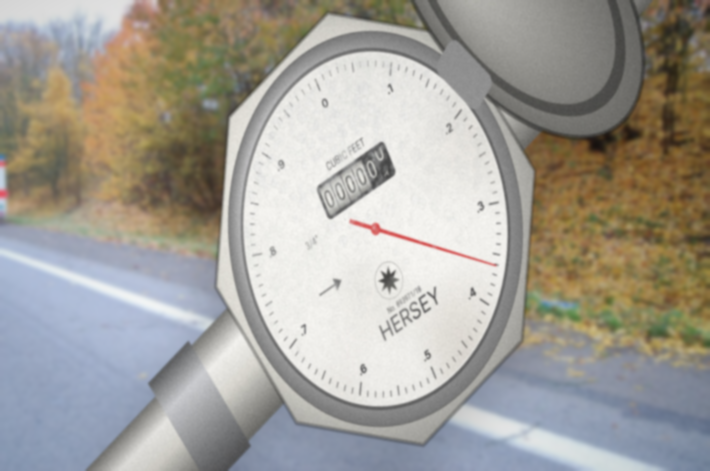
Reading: {"value": 0.36, "unit": "ft³"}
